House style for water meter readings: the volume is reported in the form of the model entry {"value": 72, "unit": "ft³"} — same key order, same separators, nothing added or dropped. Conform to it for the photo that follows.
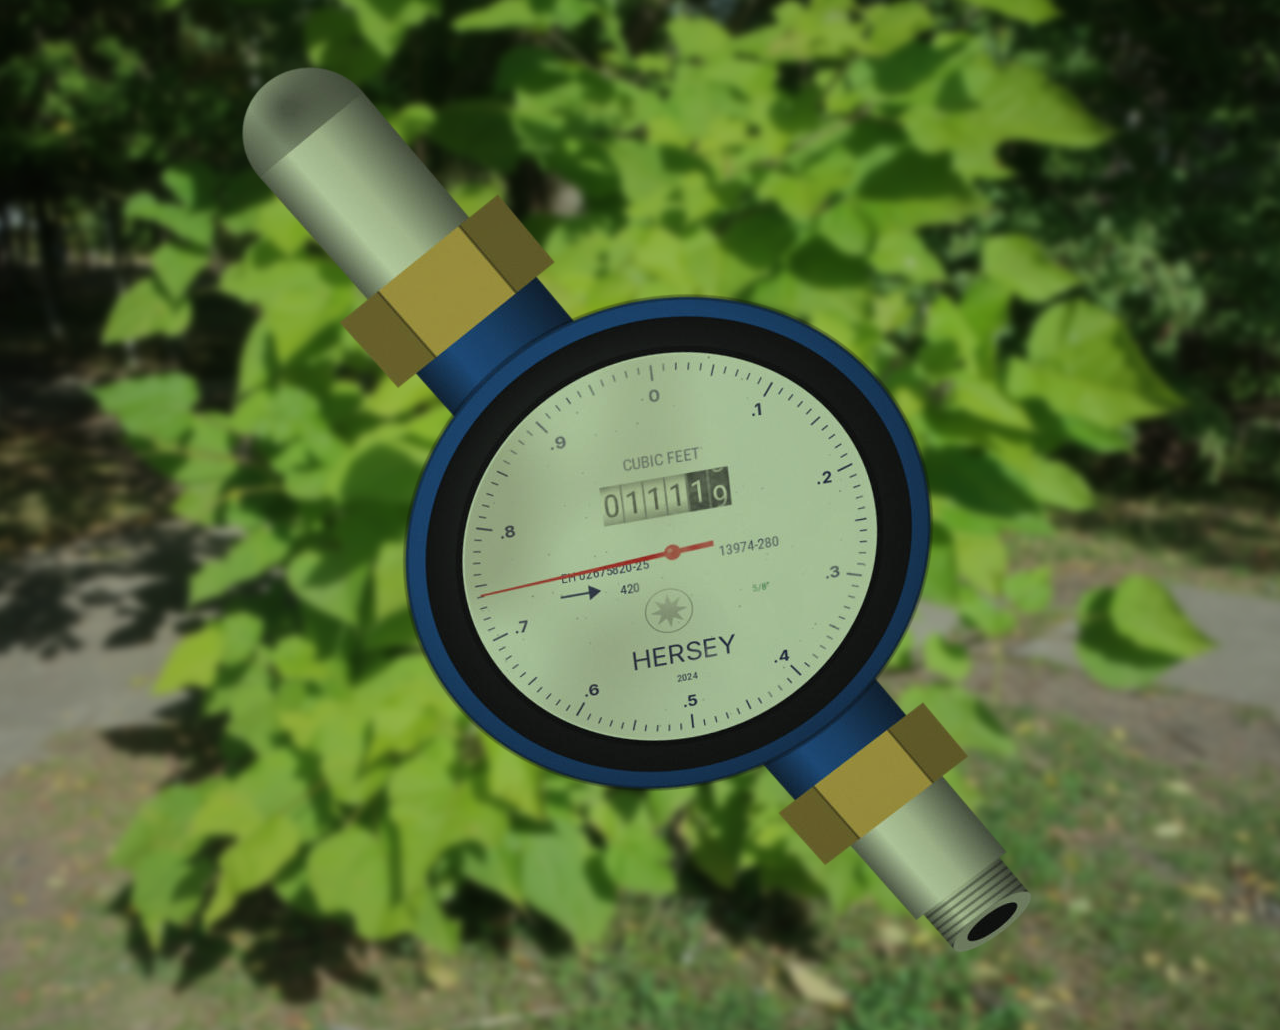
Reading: {"value": 11118.74, "unit": "ft³"}
